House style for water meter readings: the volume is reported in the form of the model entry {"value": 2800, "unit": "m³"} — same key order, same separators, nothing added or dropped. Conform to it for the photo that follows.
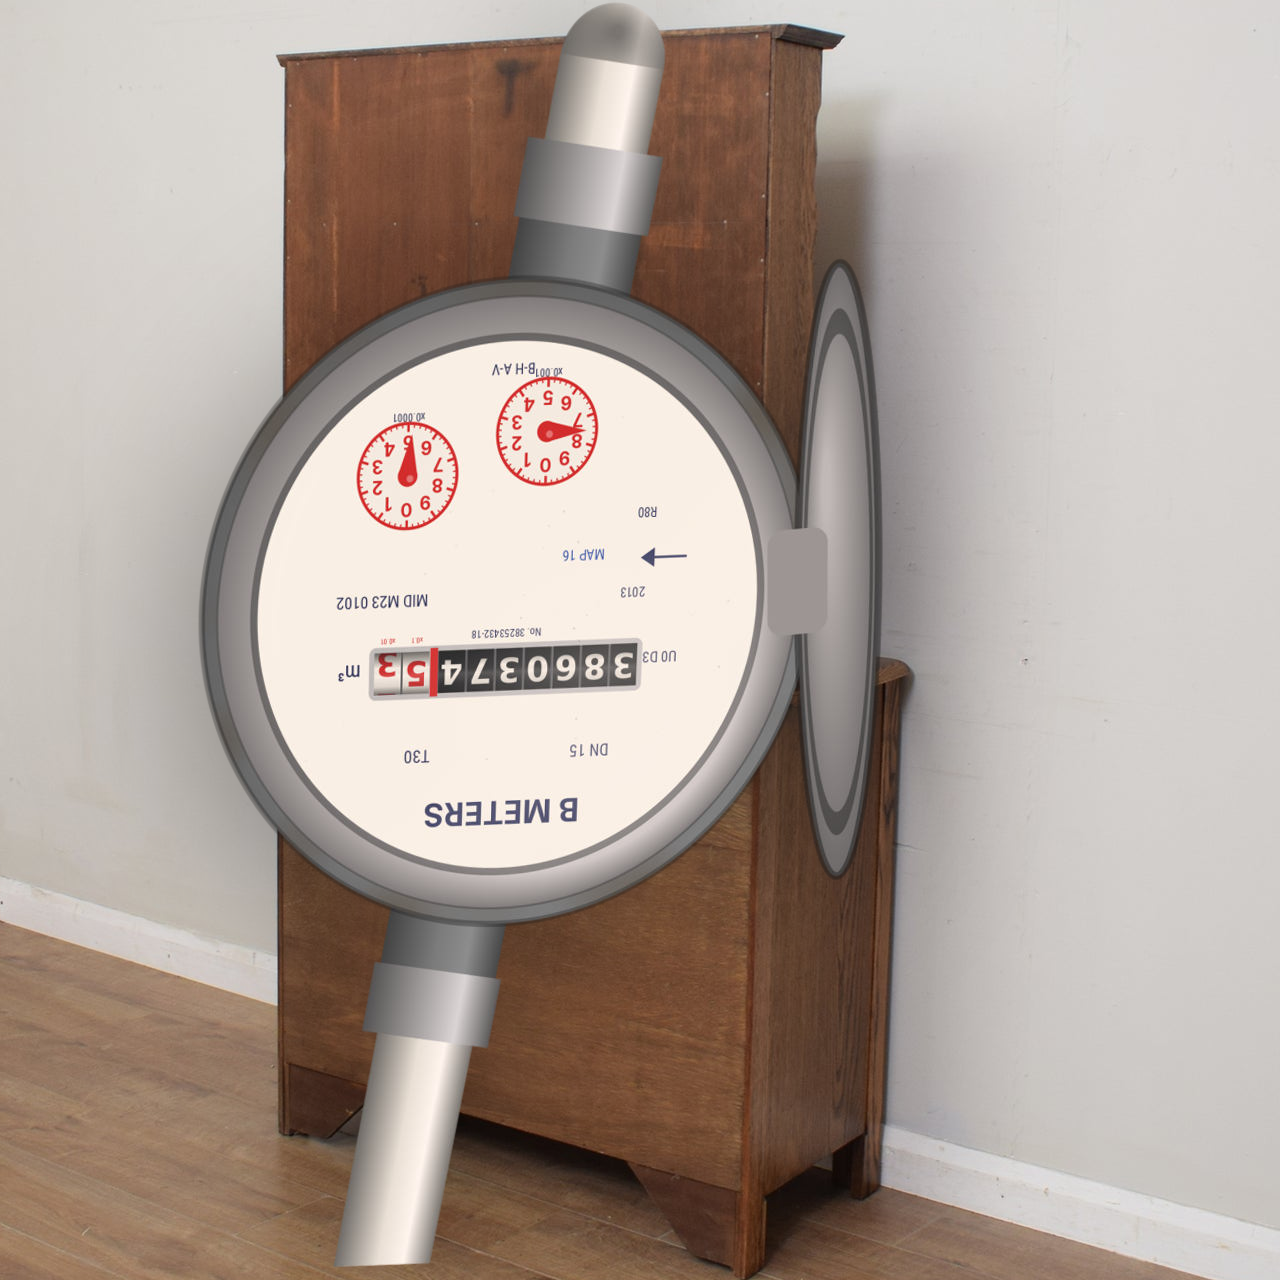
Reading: {"value": 3860374.5275, "unit": "m³"}
